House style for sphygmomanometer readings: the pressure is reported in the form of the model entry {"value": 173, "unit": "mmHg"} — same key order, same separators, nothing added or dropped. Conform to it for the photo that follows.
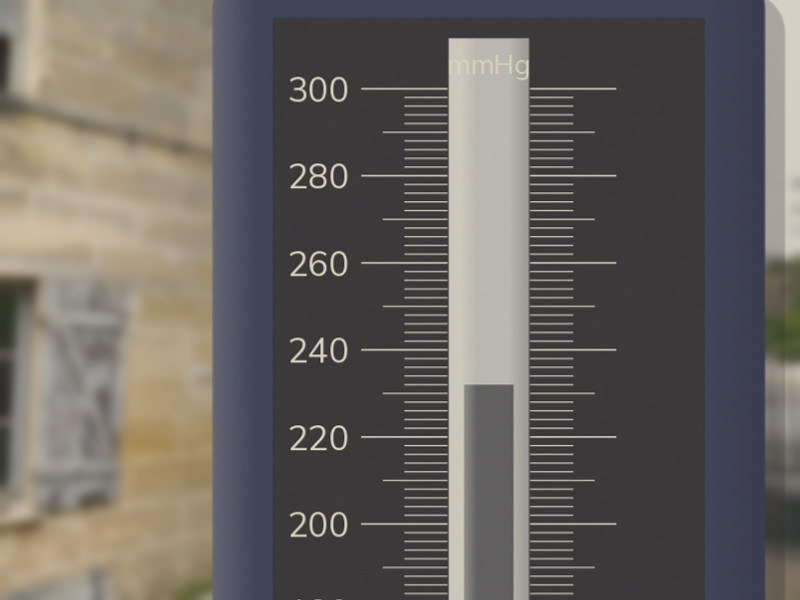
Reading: {"value": 232, "unit": "mmHg"}
